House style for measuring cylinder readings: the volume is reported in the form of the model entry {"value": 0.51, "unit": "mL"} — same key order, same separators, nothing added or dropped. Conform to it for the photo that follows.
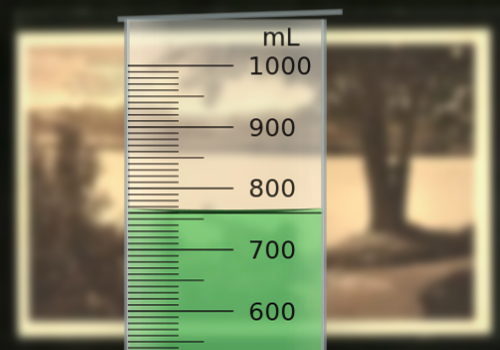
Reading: {"value": 760, "unit": "mL"}
